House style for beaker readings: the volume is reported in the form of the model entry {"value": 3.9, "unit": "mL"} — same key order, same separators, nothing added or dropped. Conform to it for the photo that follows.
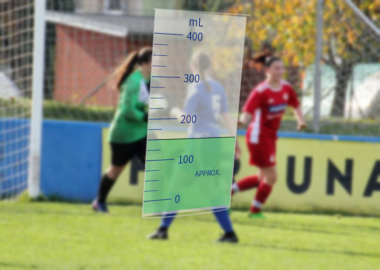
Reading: {"value": 150, "unit": "mL"}
